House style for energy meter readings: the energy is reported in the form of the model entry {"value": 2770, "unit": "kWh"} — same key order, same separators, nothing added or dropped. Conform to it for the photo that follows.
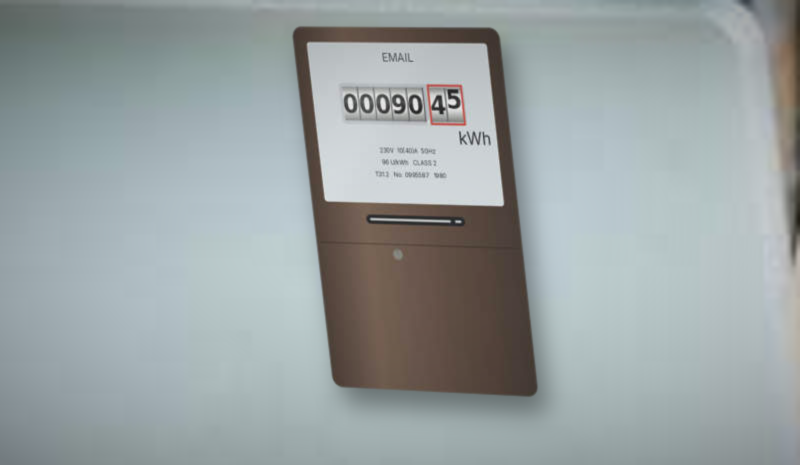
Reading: {"value": 90.45, "unit": "kWh"}
